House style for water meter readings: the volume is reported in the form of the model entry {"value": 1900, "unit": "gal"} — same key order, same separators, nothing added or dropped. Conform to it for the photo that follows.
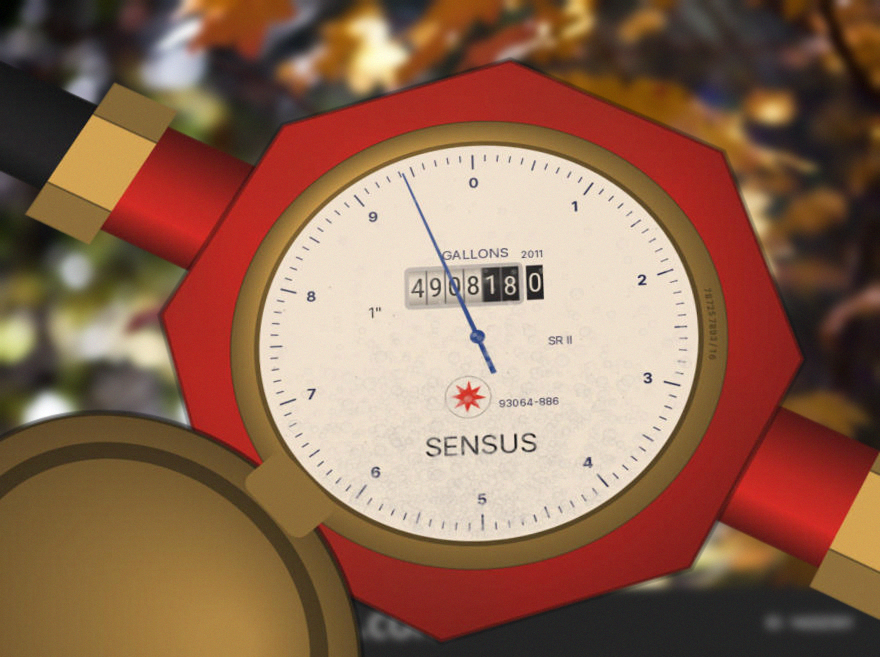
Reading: {"value": 4908179.4, "unit": "gal"}
